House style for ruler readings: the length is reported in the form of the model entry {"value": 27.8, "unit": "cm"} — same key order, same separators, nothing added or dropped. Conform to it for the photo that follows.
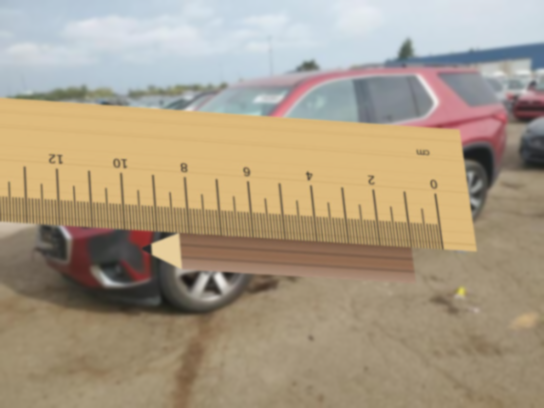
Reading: {"value": 8.5, "unit": "cm"}
